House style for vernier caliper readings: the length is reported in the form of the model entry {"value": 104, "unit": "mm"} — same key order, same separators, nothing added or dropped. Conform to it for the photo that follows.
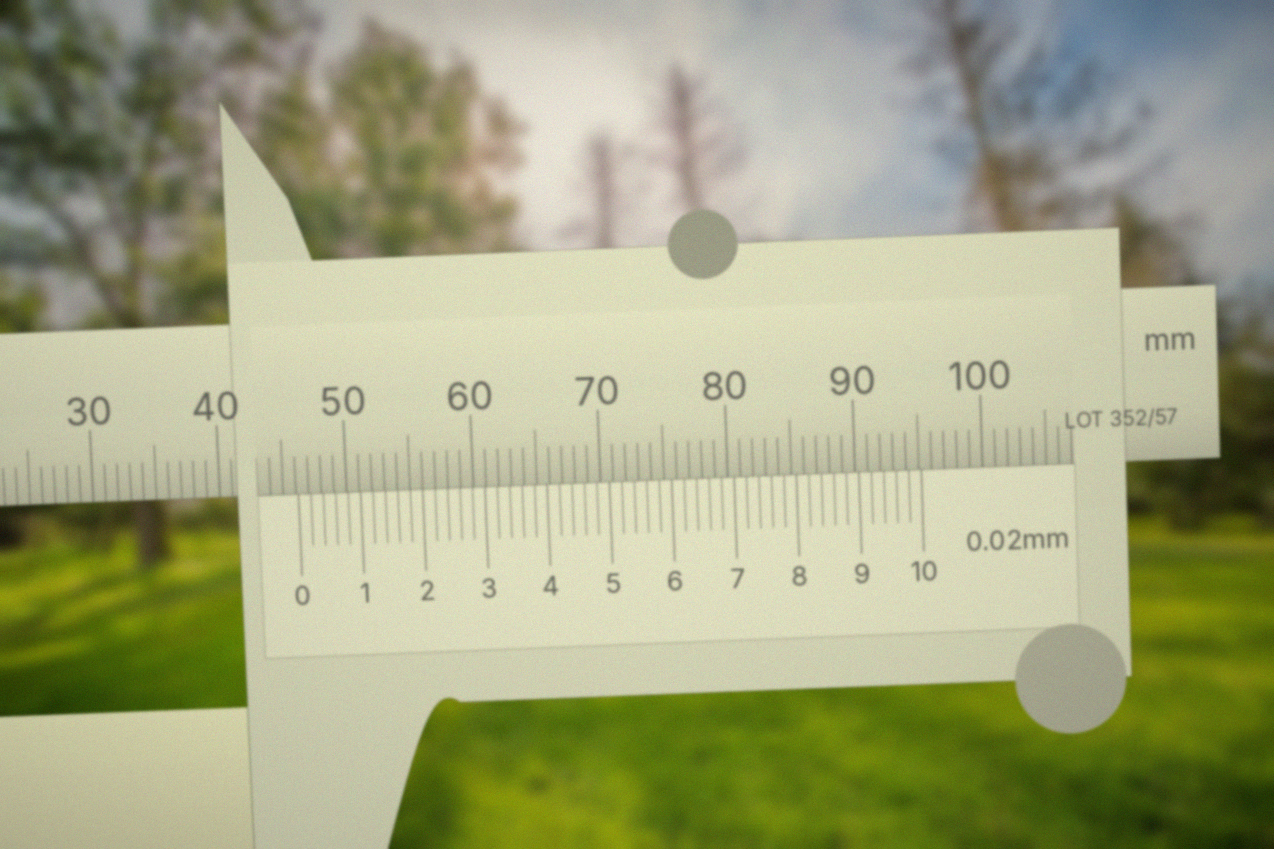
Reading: {"value": 46.2, "unit": "mm"}
